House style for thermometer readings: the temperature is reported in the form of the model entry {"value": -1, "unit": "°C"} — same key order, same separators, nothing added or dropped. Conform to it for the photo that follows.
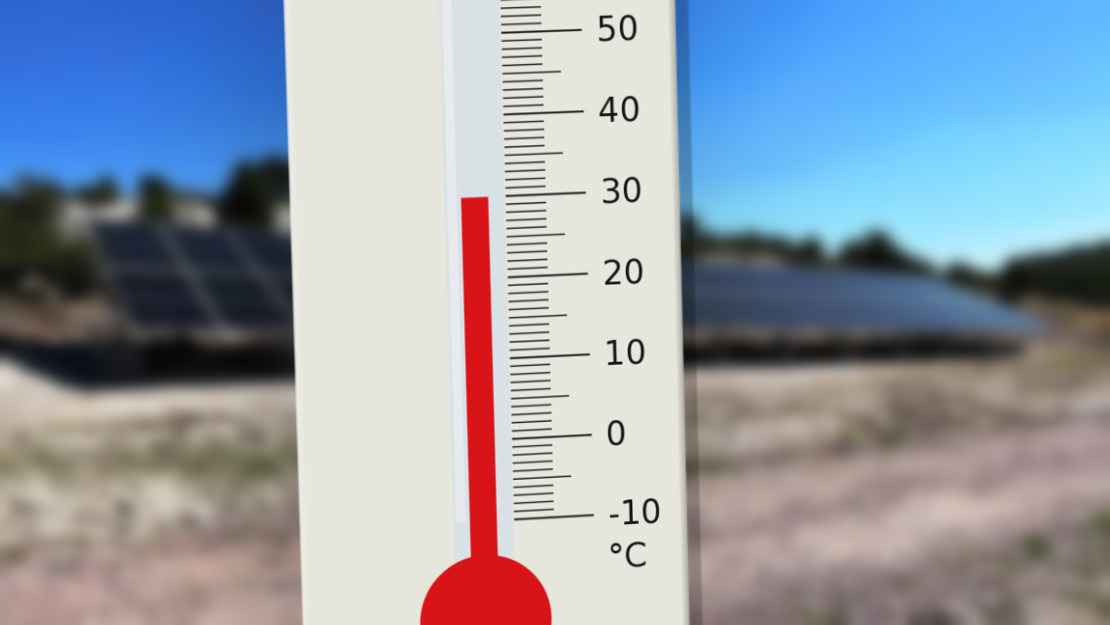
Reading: {"value": 30, "unit": "°C"}
